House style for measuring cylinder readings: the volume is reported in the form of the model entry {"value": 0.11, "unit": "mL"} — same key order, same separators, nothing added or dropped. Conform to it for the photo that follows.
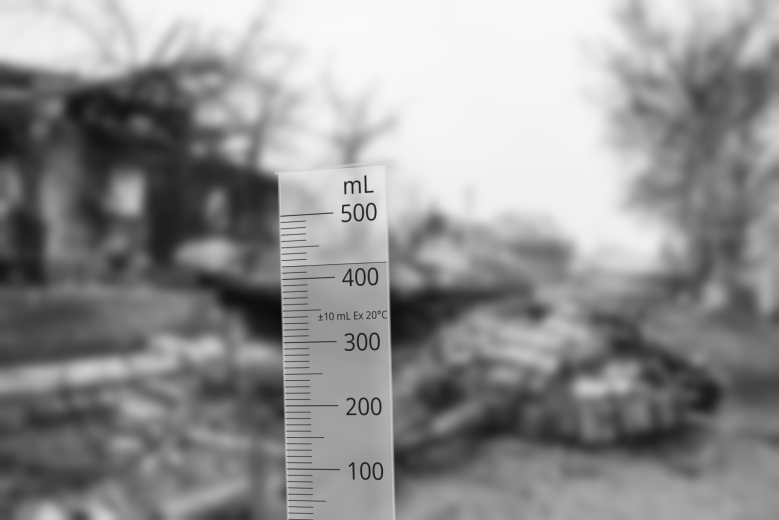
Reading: {"value": 420, "unit": "mL"}
